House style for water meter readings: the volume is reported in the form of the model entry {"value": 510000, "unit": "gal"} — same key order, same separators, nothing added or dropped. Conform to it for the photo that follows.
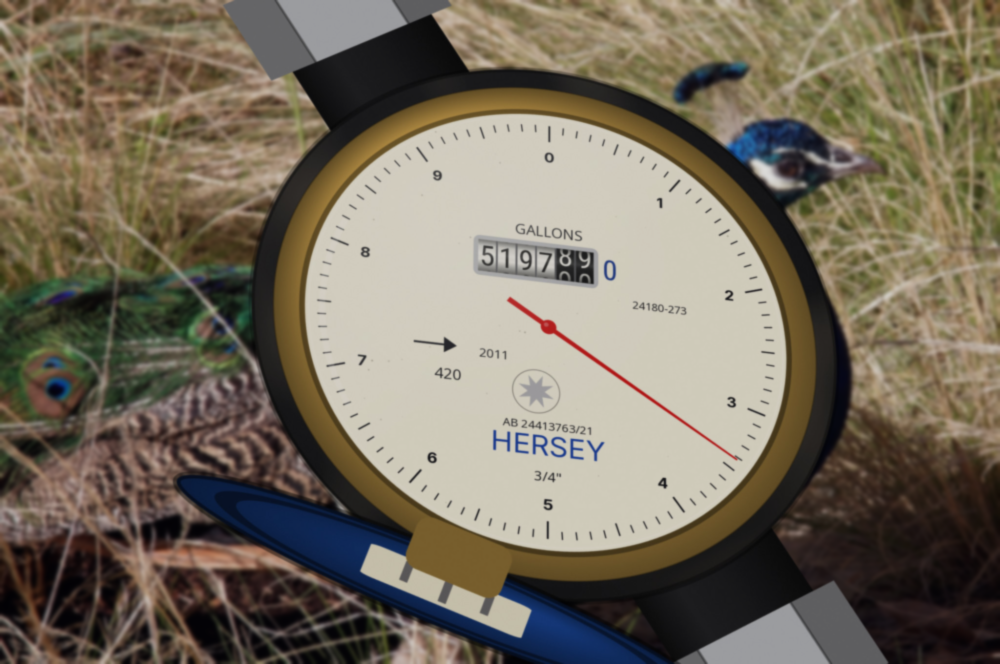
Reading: {"value": 5197893.4, "unit": "gal"}
